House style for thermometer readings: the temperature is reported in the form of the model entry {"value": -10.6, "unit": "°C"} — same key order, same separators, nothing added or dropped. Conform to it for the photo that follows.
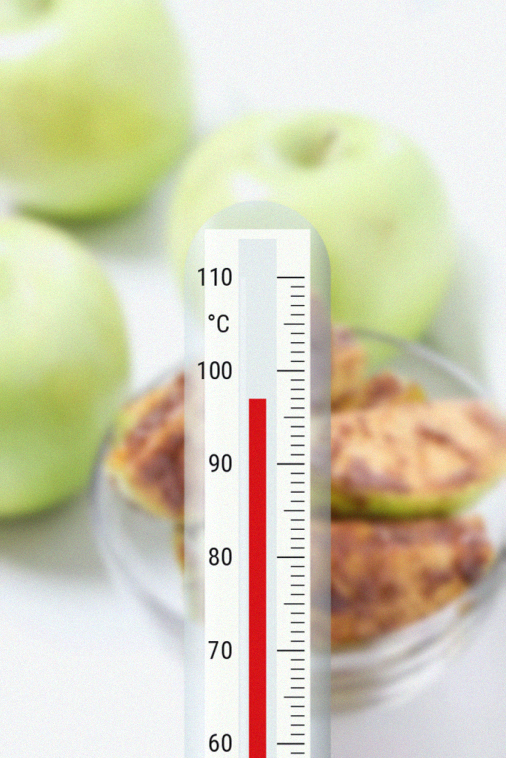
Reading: {"value": 97, "unit": "°C"}
